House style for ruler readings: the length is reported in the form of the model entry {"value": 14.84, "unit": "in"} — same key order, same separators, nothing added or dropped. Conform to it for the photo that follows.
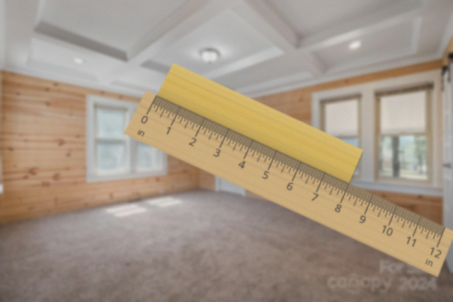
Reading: {"value": 8, "unit": "in"}
